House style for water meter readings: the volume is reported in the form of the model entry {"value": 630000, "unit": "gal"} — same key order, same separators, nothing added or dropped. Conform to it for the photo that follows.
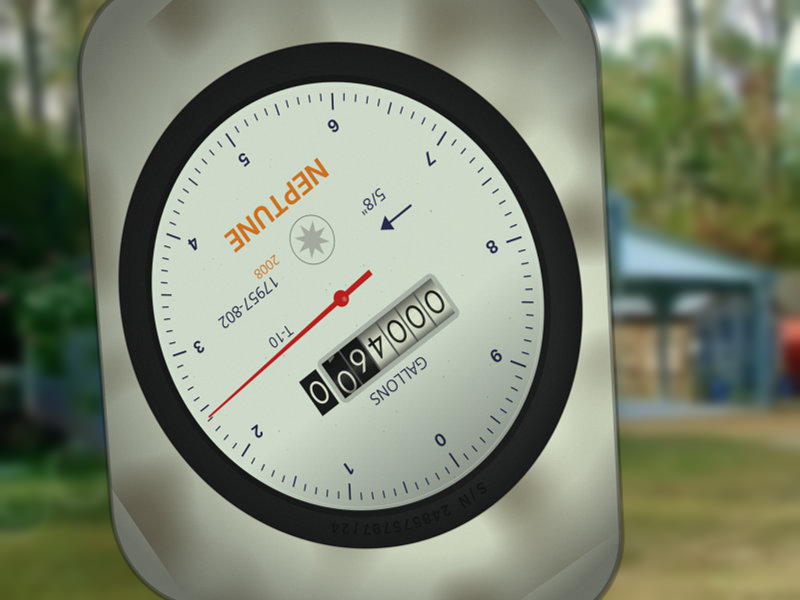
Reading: {"value": 4602.4, "unit": "gal"}
